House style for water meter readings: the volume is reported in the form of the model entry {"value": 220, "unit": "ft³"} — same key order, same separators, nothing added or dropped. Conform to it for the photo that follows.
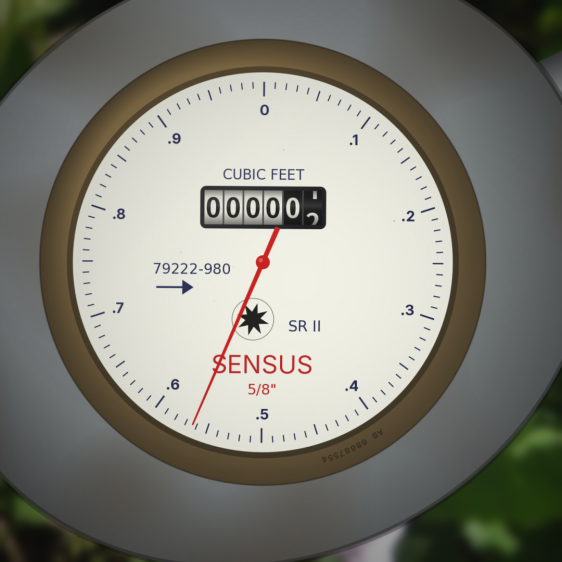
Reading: {"value": 1.56, "unit": "ft³"}
